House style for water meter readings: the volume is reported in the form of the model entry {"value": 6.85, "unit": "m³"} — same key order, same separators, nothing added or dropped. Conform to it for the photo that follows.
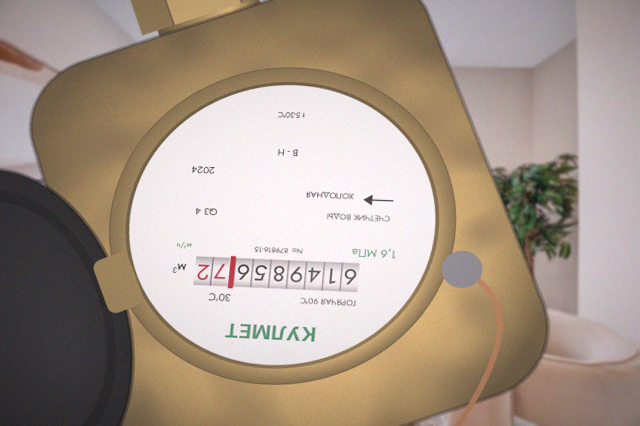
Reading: {"value": 6149856.72, "unit": "m³"}
